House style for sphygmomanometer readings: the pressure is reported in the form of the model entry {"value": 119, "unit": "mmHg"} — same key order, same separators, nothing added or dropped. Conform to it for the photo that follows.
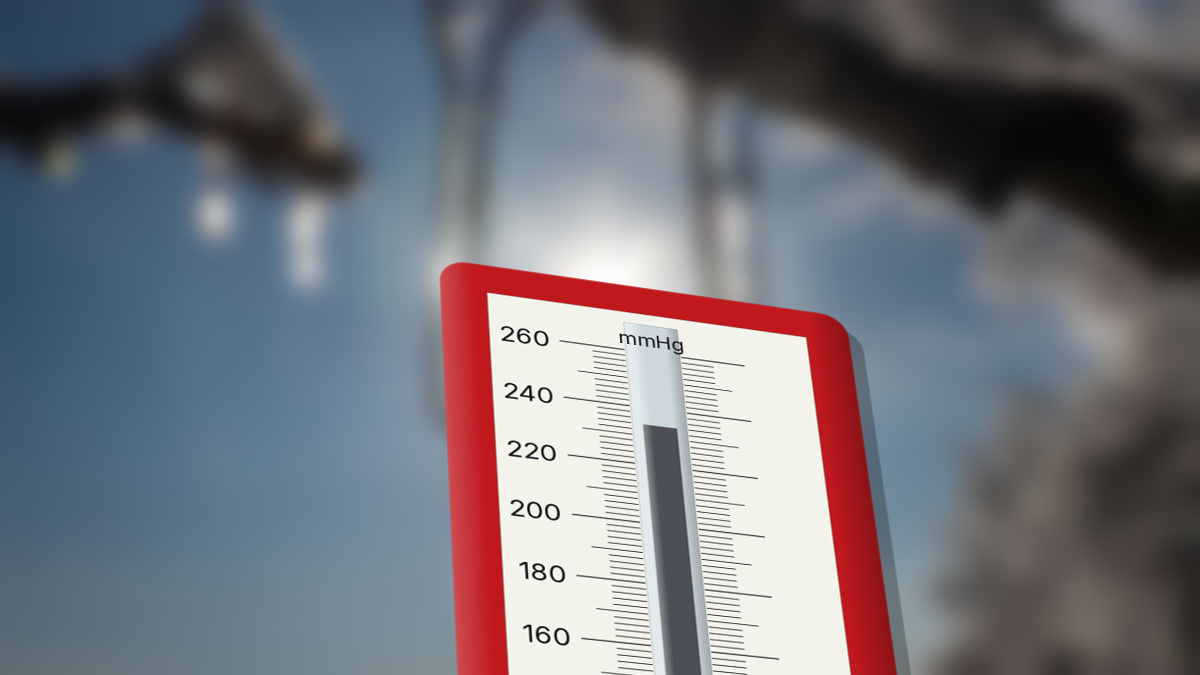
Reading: {"value": 234, "unit": "mmHg"}
